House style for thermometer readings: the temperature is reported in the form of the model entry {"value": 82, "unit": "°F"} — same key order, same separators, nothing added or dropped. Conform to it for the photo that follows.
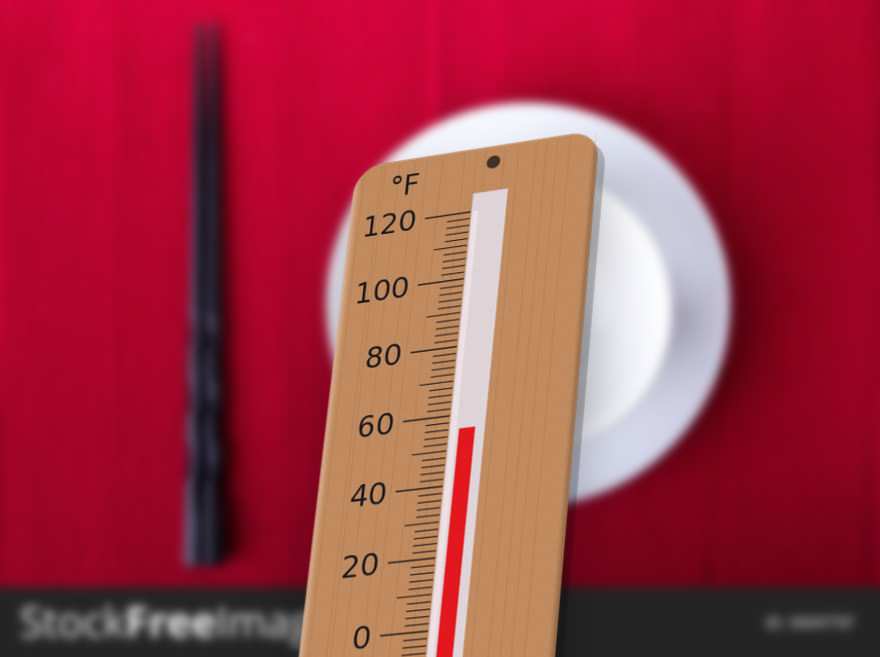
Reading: {"value": 56, "unit": "°F"}
